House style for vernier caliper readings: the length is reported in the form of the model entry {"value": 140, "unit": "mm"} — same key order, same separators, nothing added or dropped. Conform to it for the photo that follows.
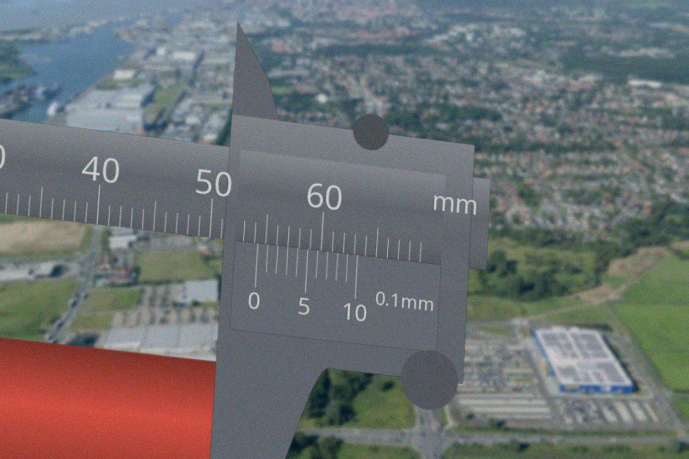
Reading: {"value": 54.3, "unit": "mm"}
